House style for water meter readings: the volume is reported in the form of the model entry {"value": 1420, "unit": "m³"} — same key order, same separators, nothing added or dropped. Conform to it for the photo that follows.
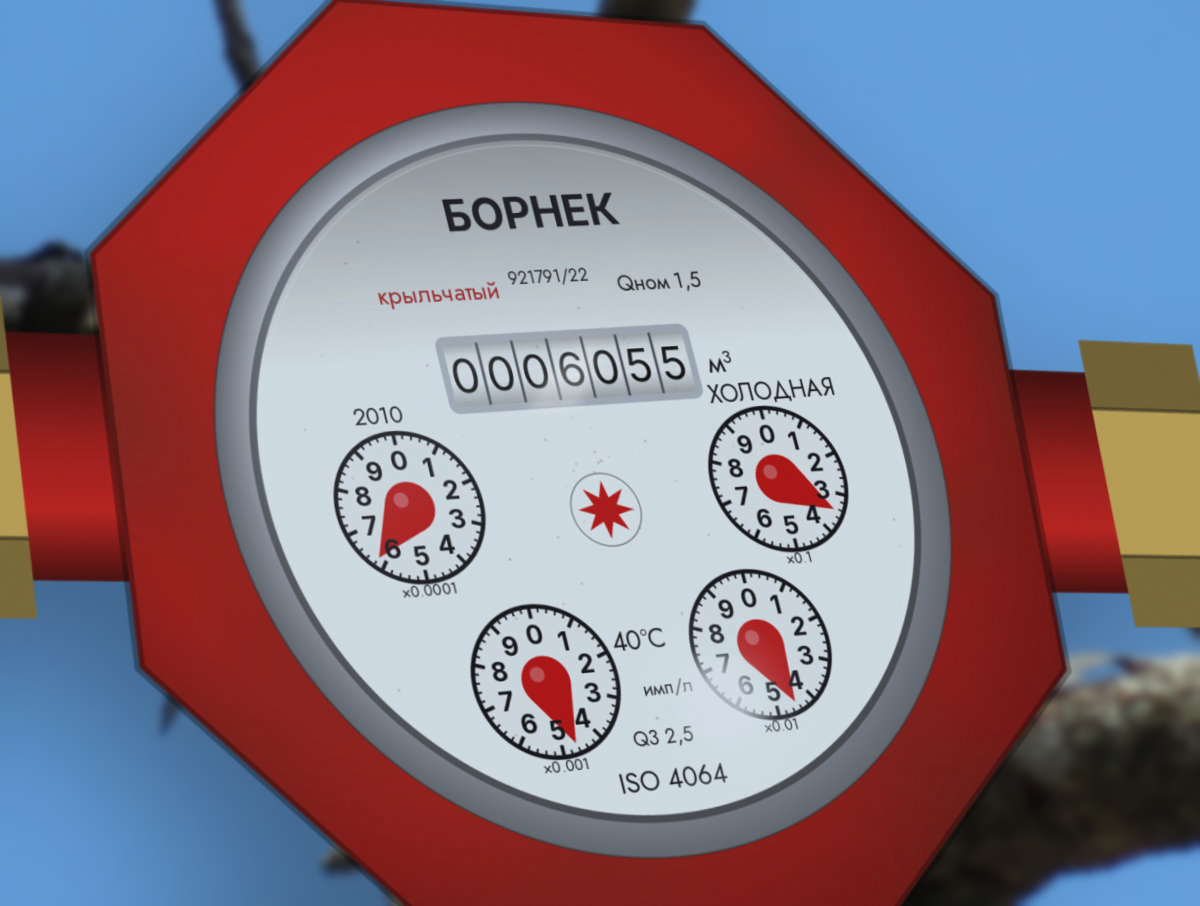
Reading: {"value": 6055.3446, "unit": "m³"}
